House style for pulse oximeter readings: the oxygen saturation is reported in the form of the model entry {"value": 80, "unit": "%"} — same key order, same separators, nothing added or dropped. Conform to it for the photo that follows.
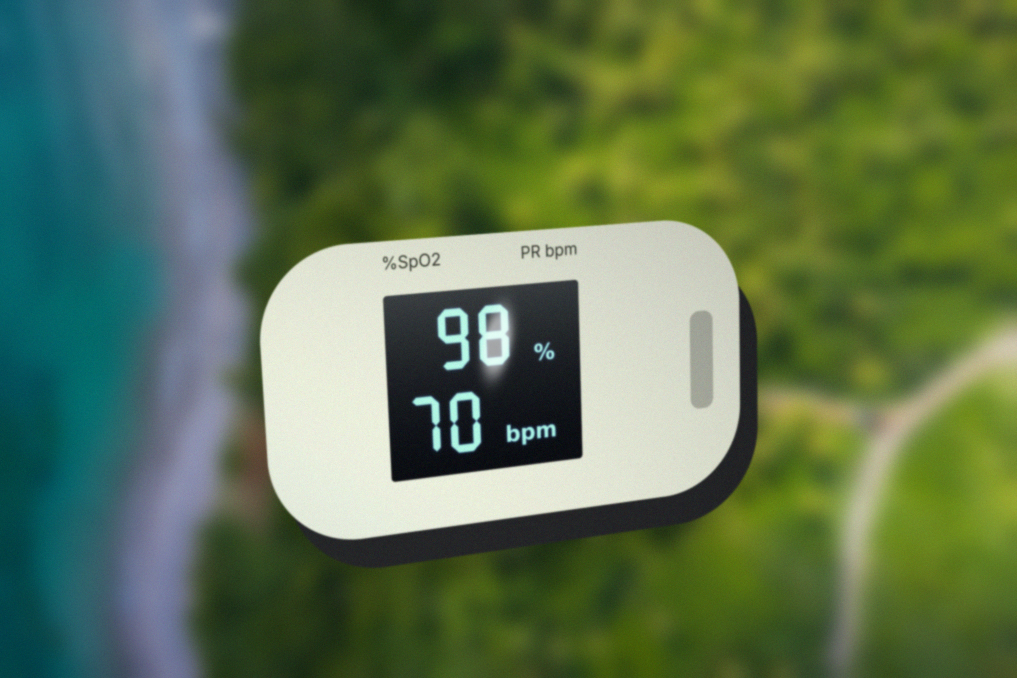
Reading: {"value": 98, "unit": "%"}
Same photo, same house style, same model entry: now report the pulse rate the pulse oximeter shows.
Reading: {"value": 70, "unit": "bpm"}
